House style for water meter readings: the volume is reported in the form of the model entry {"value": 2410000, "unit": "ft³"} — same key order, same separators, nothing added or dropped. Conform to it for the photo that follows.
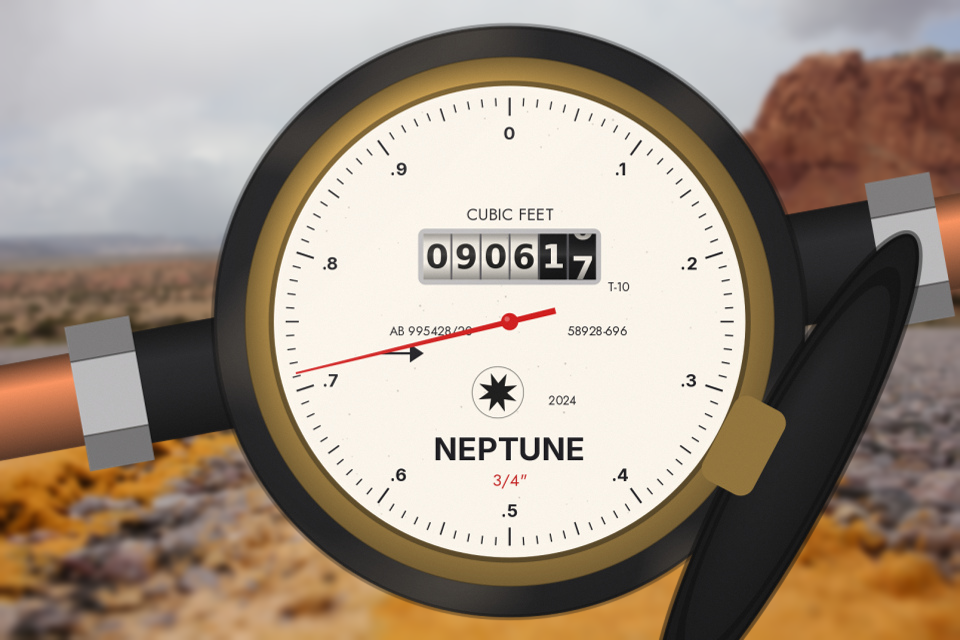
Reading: {"value": 90616.71, "unit": "ft³"}
